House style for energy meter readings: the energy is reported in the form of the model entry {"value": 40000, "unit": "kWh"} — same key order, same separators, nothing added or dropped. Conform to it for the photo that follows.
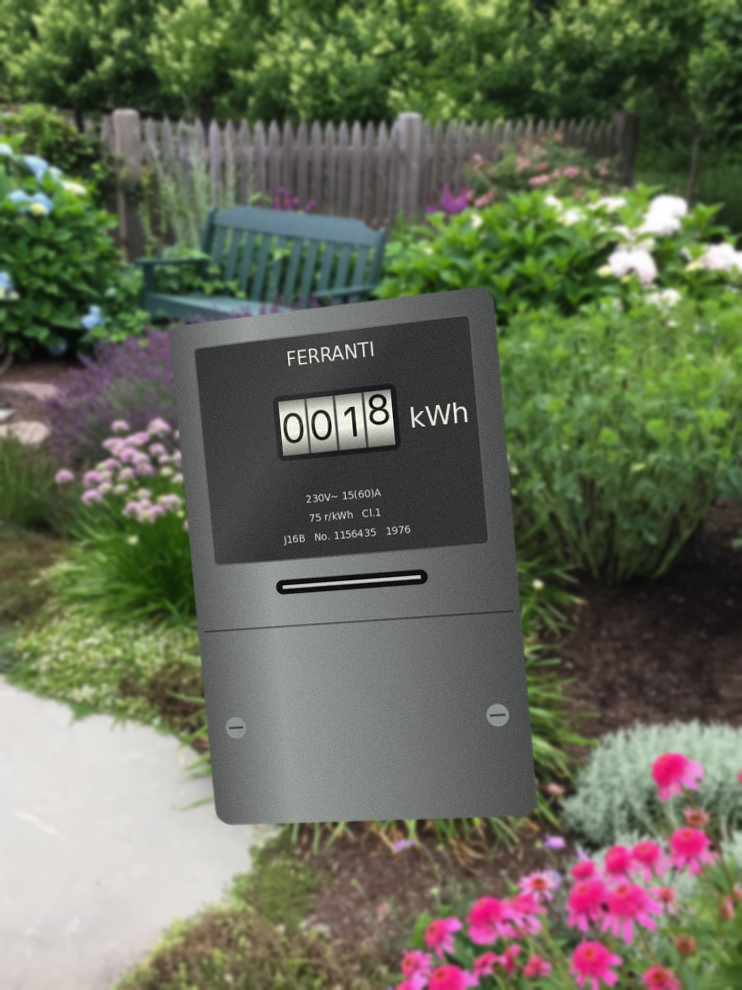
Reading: {"value": 18, "unit": "kWh"}
